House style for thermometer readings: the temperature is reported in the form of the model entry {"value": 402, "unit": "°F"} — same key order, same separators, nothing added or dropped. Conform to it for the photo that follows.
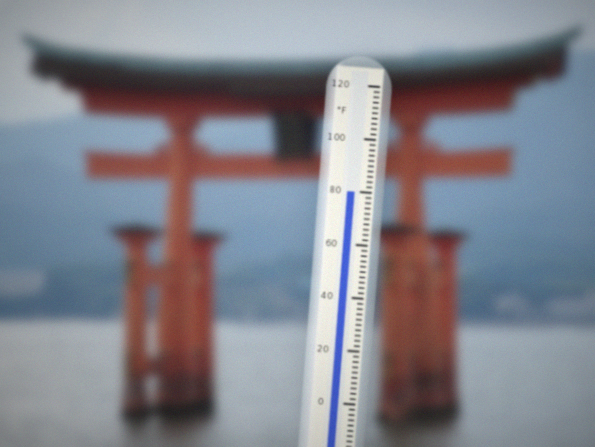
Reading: {"value": 80, "unit": "°F"}
